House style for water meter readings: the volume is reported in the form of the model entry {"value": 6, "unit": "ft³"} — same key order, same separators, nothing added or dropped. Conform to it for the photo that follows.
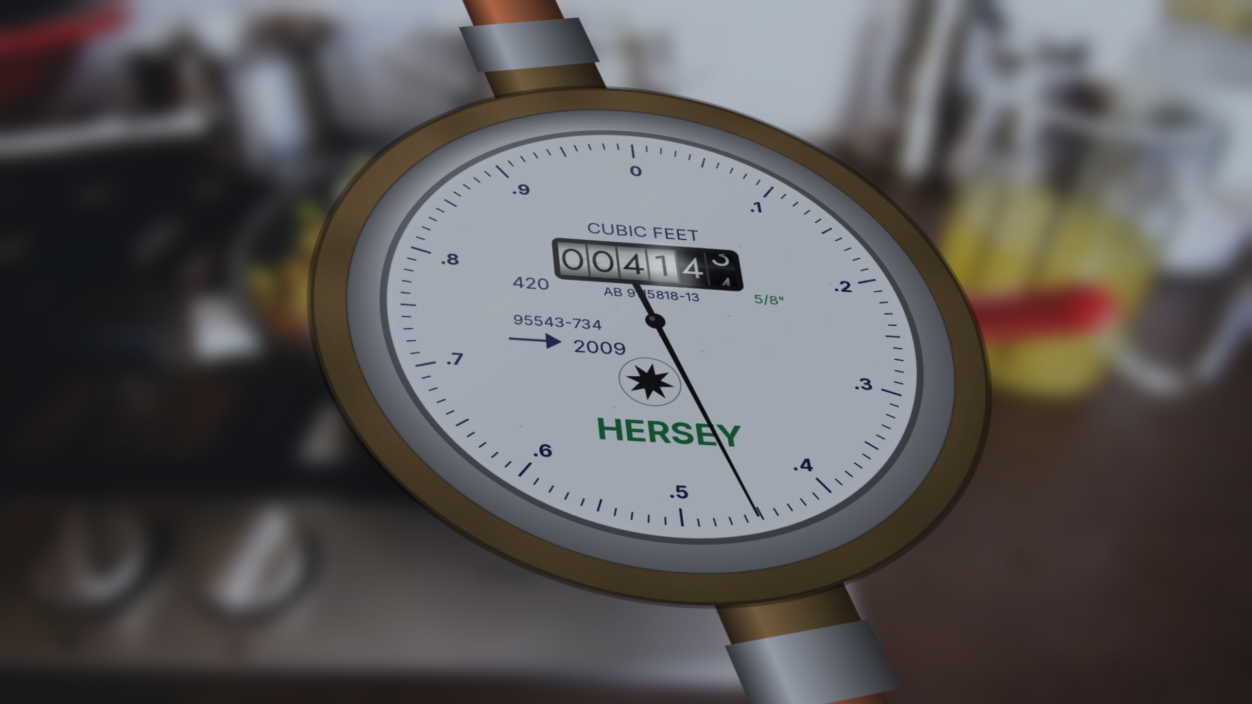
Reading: {"value": 4143.45, "unit": "ft³"}
